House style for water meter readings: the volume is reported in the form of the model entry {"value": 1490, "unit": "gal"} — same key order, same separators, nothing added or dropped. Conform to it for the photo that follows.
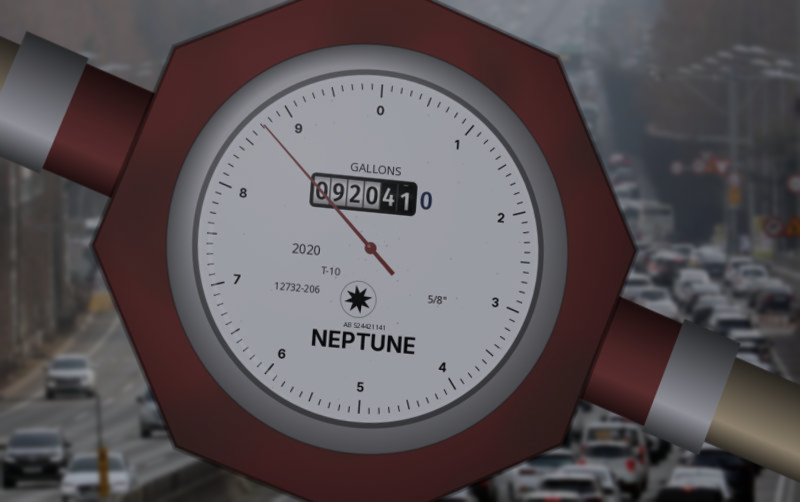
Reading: {"value": 920408.7, "unit": "gal"}
